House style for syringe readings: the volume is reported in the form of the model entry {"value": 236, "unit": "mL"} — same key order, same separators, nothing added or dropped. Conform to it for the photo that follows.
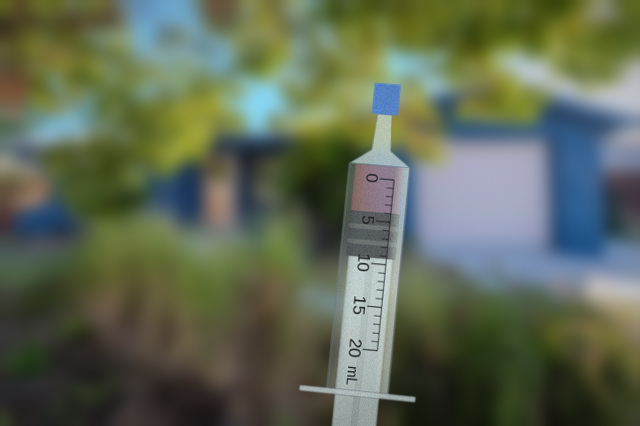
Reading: {"value": 4, "unit": "mL"}
